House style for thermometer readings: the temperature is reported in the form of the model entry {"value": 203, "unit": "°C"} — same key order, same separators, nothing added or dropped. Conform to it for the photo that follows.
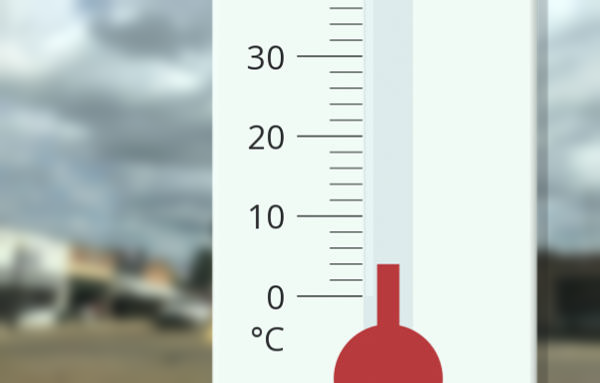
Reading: {"value": 4, "unit": "°C"}
